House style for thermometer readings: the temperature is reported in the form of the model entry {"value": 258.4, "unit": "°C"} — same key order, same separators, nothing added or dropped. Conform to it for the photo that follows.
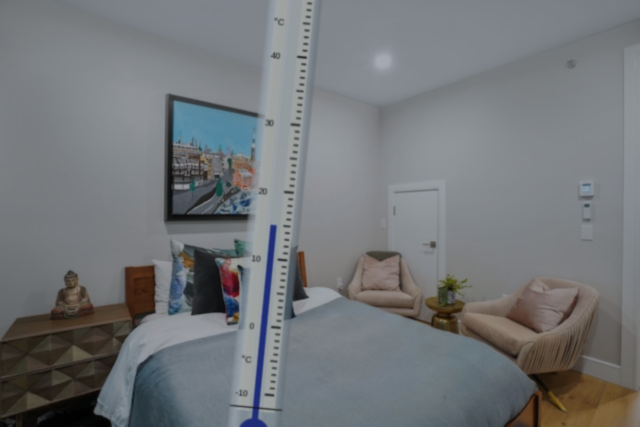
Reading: {"value": 15, "unit": "°C"}
